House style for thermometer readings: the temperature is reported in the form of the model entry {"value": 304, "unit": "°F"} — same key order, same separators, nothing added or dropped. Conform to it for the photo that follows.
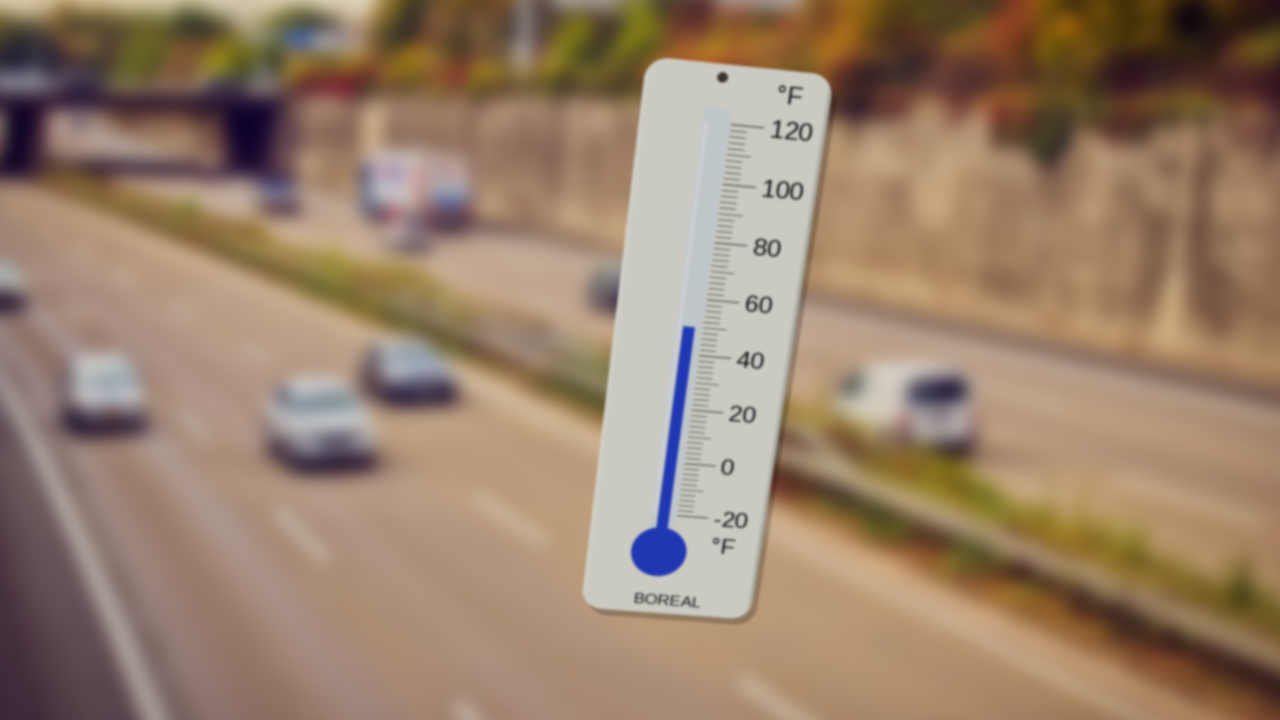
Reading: {"value": 50, "unit": "°F"}
